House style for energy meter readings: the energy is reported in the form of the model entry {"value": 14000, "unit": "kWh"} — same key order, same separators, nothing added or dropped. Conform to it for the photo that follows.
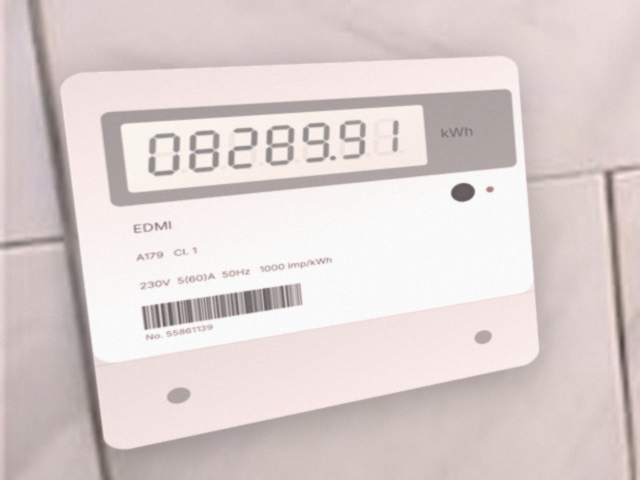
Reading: {"value": 8289.91, "unit": "kWh"}
